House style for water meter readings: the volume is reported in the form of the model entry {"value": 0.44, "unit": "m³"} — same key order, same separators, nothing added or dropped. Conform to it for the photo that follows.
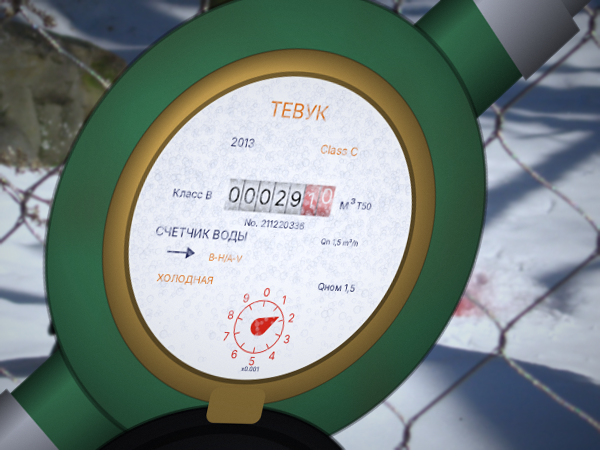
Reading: {"value": 29.101, "unit": "m³"}
